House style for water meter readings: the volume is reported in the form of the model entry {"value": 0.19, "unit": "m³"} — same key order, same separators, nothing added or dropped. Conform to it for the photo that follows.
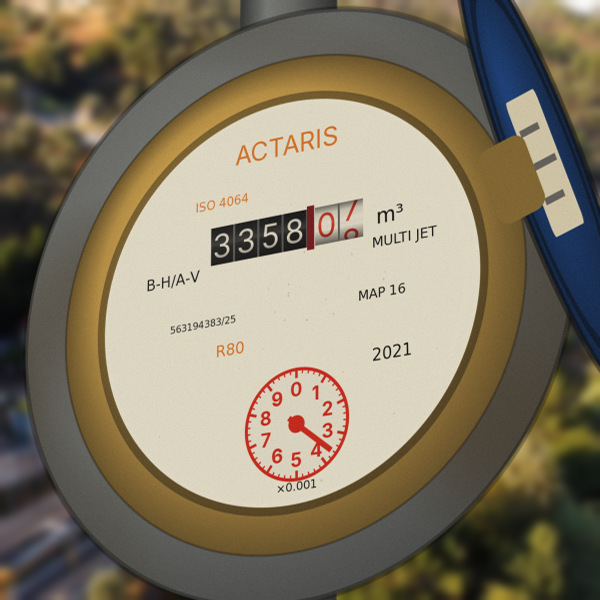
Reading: {"value": 3358.073, "unit": "m³"}
